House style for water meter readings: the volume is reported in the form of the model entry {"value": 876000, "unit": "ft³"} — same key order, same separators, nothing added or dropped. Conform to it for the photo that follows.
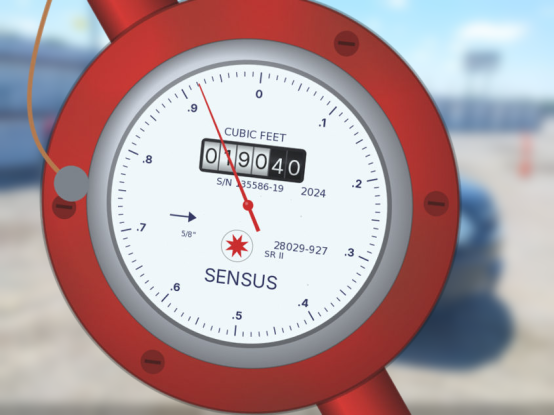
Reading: {"value": 19039.92, "unit": "ft³"}
